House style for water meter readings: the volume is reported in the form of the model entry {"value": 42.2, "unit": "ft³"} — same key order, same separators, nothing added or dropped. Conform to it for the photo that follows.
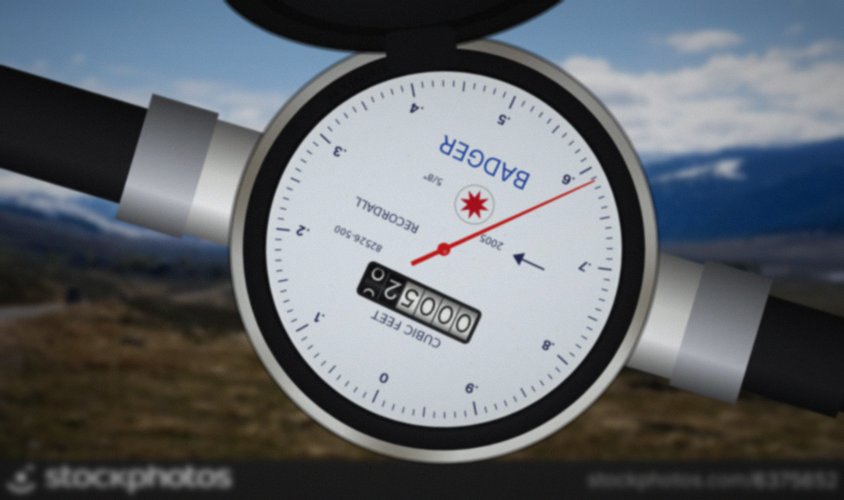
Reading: {"value": 528.61, "unit": "ft³"}
